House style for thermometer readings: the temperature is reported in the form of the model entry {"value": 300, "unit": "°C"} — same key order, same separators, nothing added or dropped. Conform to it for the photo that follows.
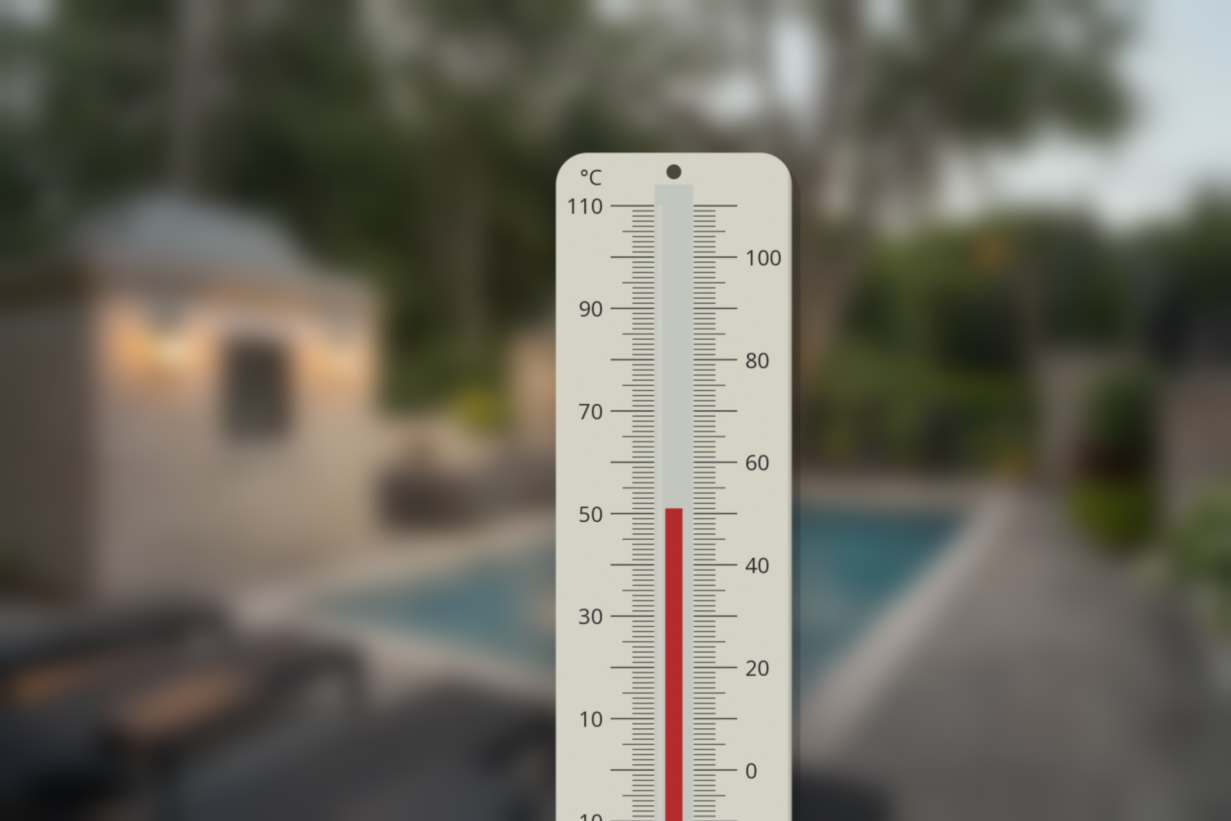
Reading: {"value": 51, "unit": "°C"}
